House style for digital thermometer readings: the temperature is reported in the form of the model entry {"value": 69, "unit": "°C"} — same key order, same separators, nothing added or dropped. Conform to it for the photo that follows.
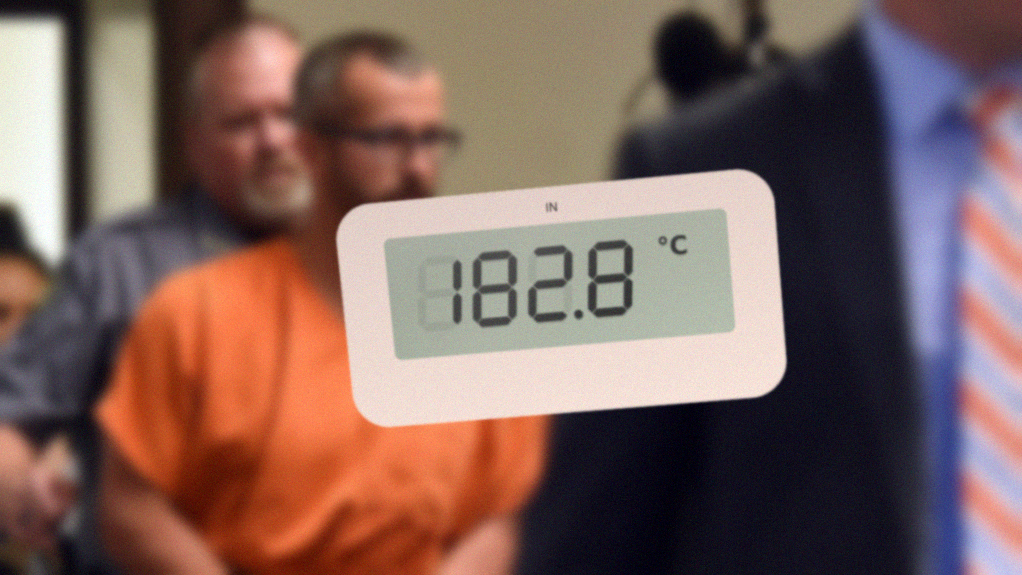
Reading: {"value": 182.8, "unit": "°C"}
